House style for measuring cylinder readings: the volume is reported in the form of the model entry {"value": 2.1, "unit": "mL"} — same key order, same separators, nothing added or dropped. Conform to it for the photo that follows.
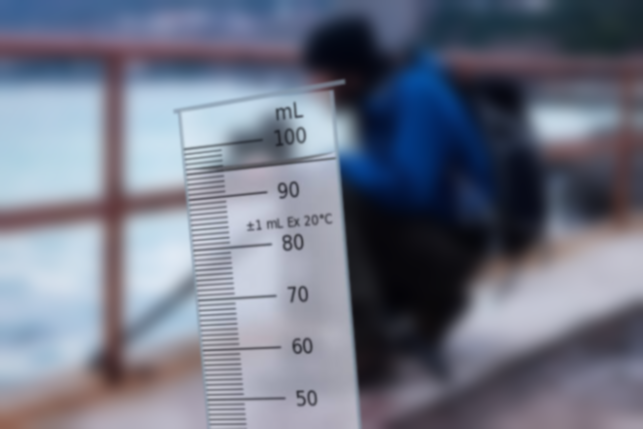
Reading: {"value": 95, "unit": "mL"}
